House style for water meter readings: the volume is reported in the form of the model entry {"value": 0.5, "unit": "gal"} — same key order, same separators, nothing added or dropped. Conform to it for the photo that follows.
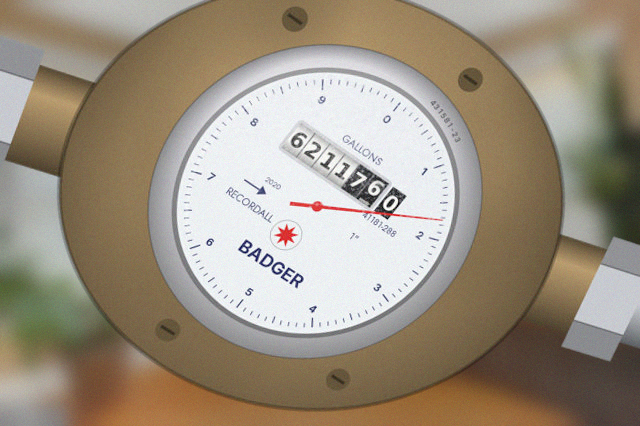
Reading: {"value": 6211761.7, "unit": "gal"}
